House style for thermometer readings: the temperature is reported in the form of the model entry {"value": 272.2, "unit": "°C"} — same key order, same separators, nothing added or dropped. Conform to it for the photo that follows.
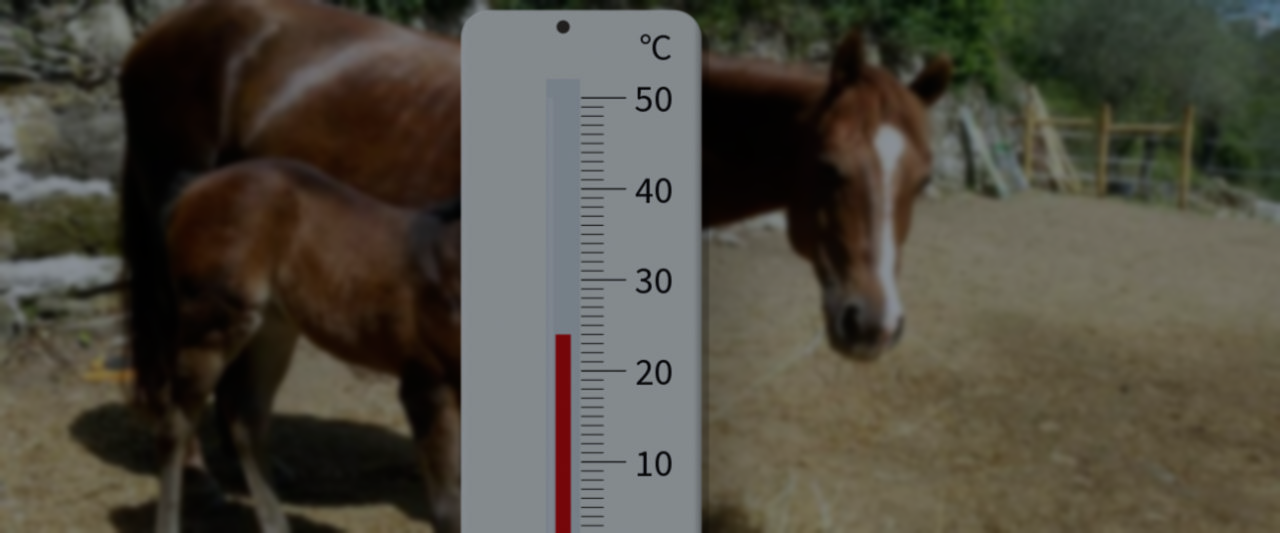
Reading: {"value": 24, "unit": "°C"}
